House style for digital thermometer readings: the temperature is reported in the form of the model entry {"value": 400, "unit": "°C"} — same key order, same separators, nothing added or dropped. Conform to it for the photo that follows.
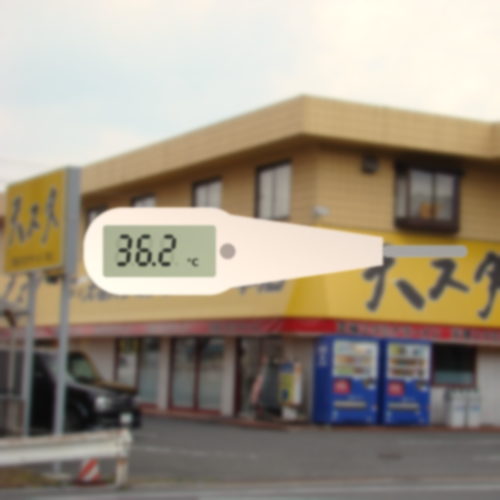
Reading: {"value": 36.2, "unit": "°C"}
